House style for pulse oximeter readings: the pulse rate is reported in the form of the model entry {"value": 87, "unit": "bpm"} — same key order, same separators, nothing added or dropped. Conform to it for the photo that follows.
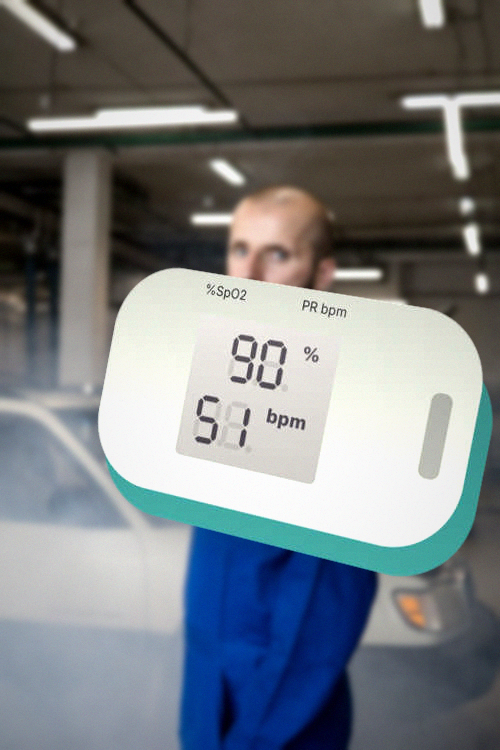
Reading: {"value": 51, "unit": "bpm"}
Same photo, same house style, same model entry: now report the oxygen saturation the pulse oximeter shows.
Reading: {"value": 90, "unit": "%"}
